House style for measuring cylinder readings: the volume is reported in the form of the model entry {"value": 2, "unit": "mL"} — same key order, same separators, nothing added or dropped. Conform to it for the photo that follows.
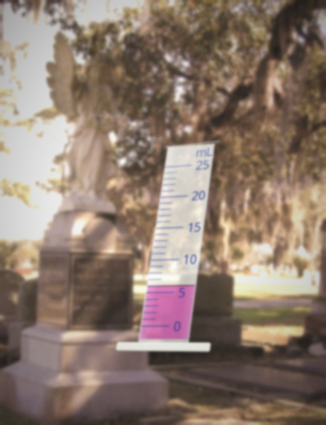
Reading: {"value": 6, "unit": "mL"}
